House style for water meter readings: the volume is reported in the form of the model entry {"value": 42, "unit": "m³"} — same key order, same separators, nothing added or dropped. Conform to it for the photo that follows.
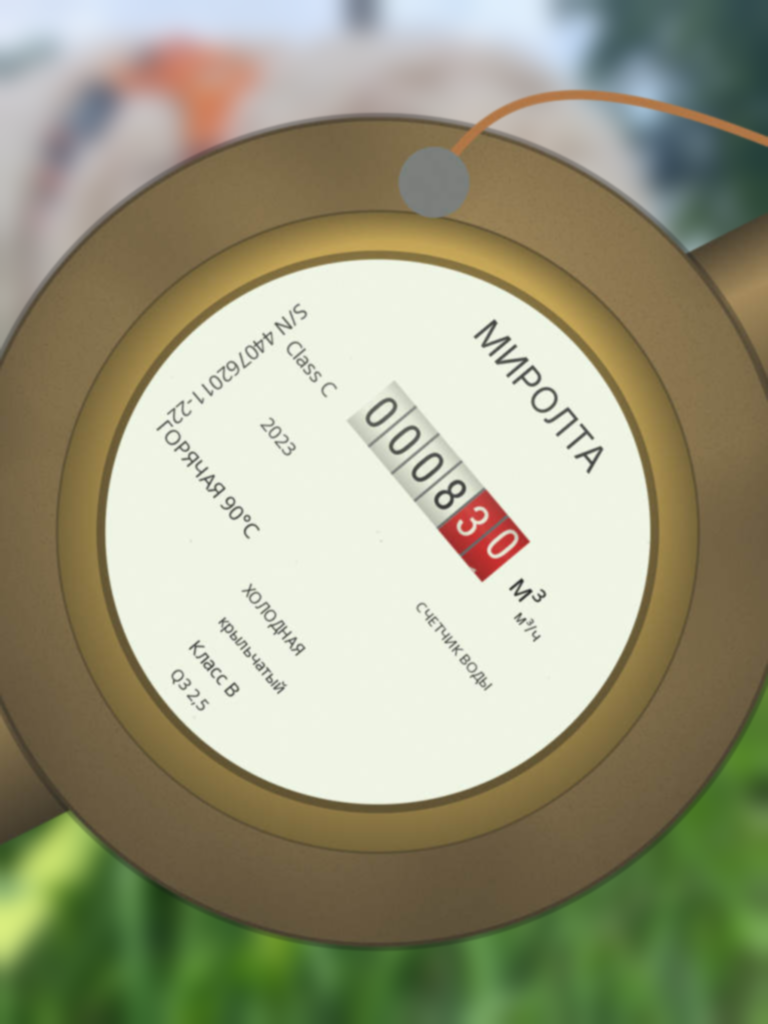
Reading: {"value": 8.30, "unit": "m³"}
